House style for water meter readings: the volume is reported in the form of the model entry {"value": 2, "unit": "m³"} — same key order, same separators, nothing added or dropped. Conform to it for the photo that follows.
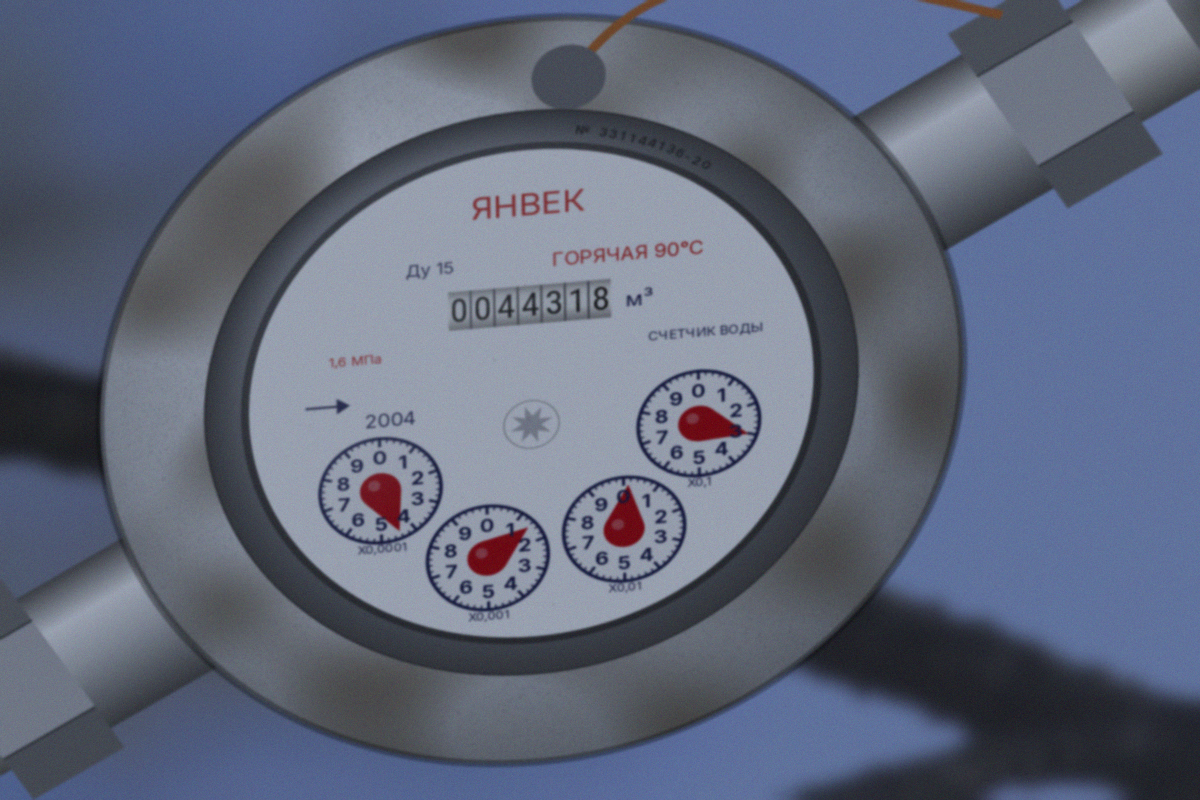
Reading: {"value": 44318.3014, "unit": "m³"}
